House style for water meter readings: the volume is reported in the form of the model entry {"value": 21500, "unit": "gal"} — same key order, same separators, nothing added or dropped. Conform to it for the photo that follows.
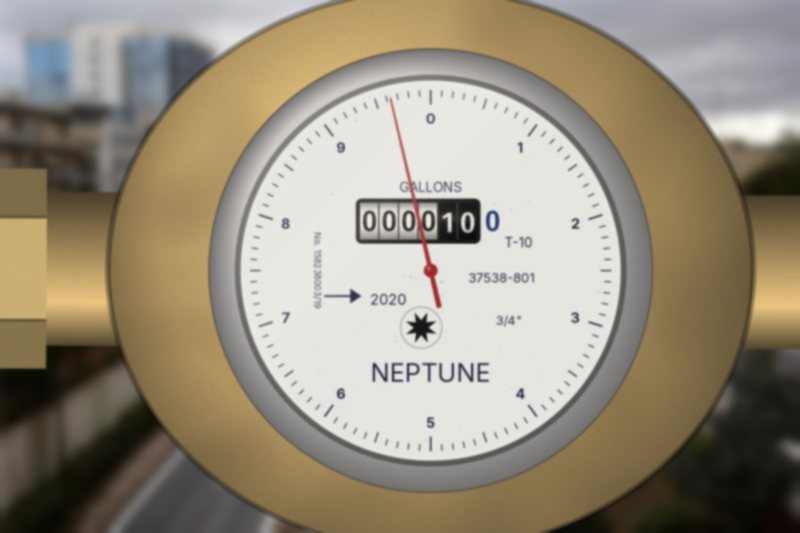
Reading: {"value": 99.6, "unit": "gal"}
